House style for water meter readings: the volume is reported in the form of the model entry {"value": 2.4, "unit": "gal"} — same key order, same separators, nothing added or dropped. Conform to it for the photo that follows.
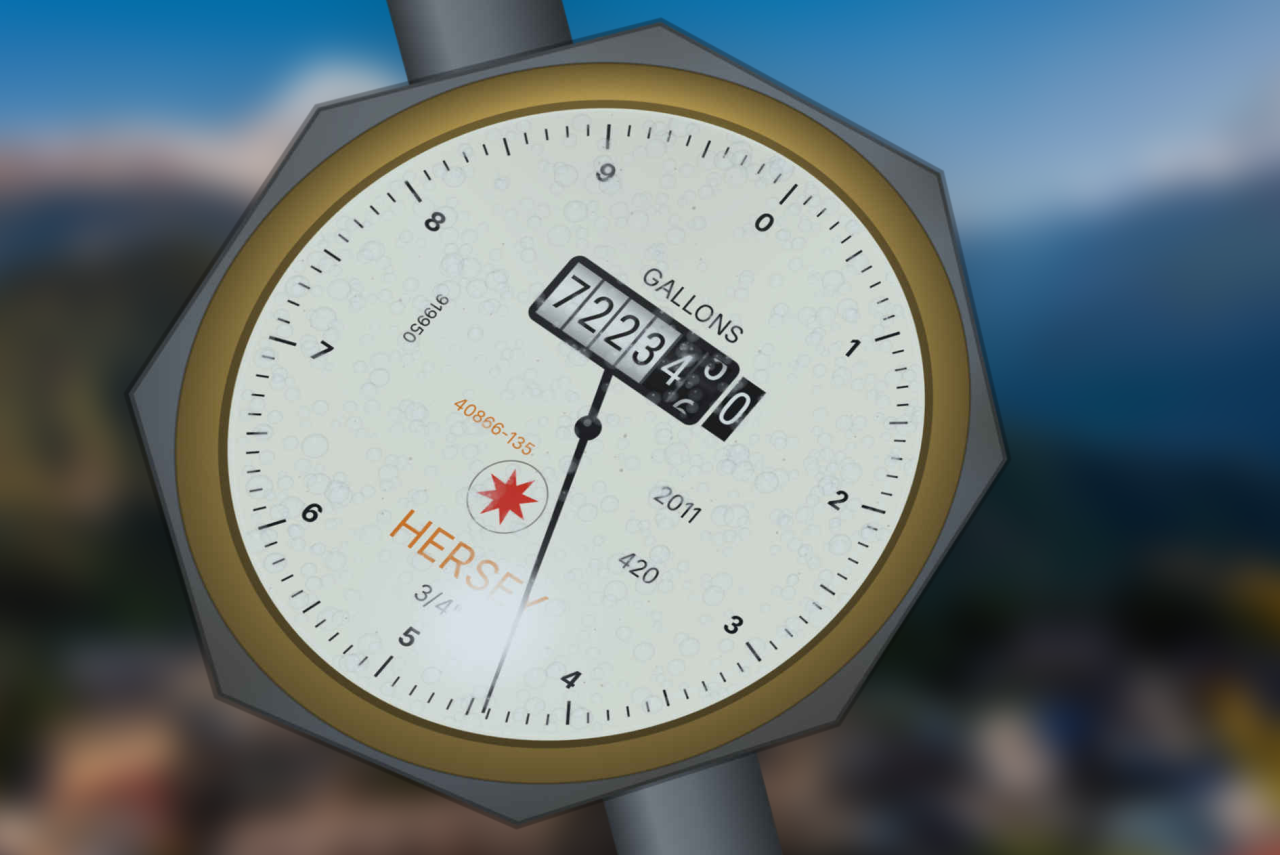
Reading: {"value": 7223454.4, "unit": "gal"}
